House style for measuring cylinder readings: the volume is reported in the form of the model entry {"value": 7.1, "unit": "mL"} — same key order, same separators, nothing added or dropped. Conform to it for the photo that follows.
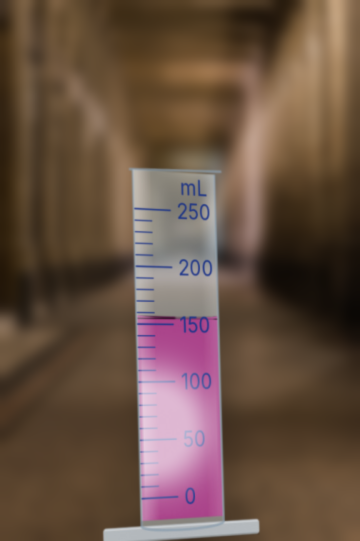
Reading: {"value": 155, "unit": "mL"}
